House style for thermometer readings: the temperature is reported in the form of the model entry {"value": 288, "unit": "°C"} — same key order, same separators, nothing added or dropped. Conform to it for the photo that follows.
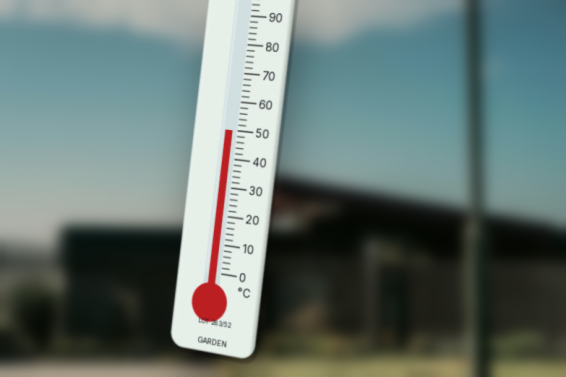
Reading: {"value": 50, "unit": "°C"}
